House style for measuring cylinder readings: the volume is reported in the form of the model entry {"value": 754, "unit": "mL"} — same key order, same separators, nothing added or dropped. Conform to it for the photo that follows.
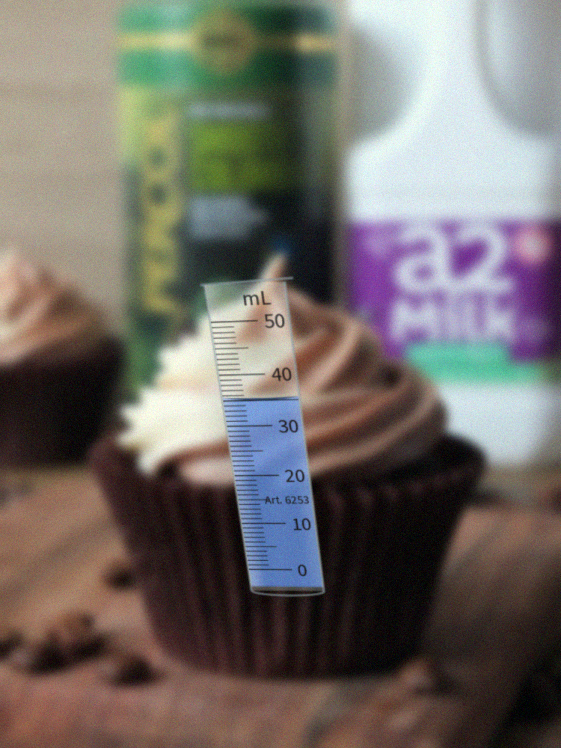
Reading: {"value": 35, "unit": "mL"}
